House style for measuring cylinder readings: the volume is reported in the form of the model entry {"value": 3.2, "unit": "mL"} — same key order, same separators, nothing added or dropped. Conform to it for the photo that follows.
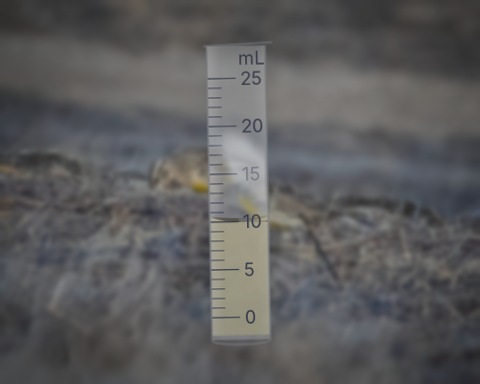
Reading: {"value": 10, "unit": "mL"}
